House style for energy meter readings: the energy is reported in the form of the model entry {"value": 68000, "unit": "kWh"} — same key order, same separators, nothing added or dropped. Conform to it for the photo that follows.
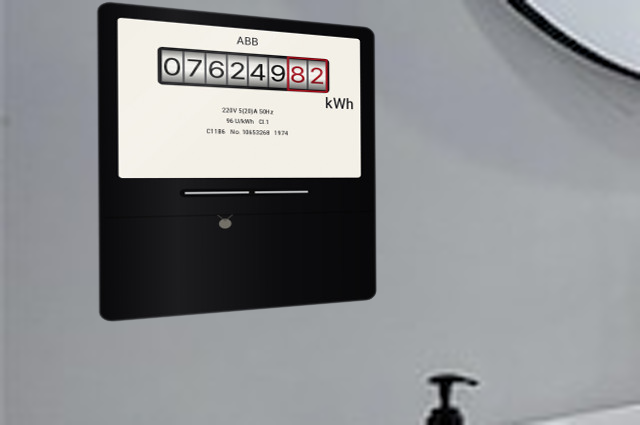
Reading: {"value": 76249.82, "unit": "kWh"}
